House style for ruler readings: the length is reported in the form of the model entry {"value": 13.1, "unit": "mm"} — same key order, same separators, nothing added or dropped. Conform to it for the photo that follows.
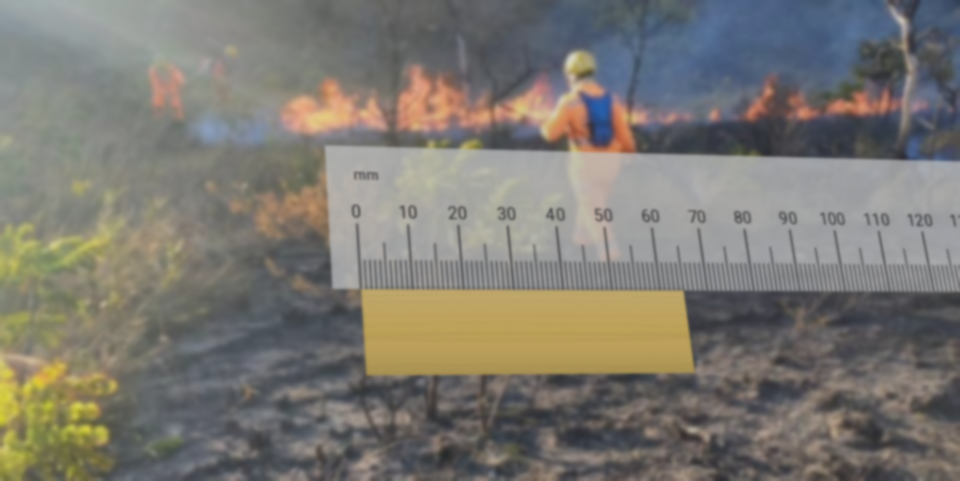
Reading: {"value": 65, "unit": "mm"}
